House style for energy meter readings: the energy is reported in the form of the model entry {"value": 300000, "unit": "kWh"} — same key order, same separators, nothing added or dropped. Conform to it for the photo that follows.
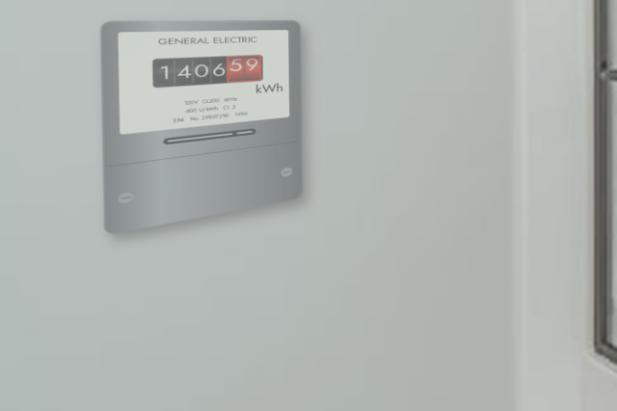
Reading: {"value": 1406.59, "unit": "kWh"}
